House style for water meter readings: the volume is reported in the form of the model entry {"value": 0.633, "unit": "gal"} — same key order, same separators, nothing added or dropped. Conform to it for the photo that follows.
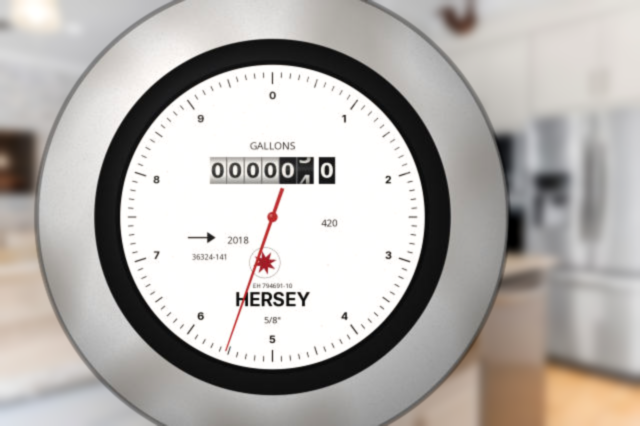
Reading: {"value": 35.5, "unit": "gal"}
